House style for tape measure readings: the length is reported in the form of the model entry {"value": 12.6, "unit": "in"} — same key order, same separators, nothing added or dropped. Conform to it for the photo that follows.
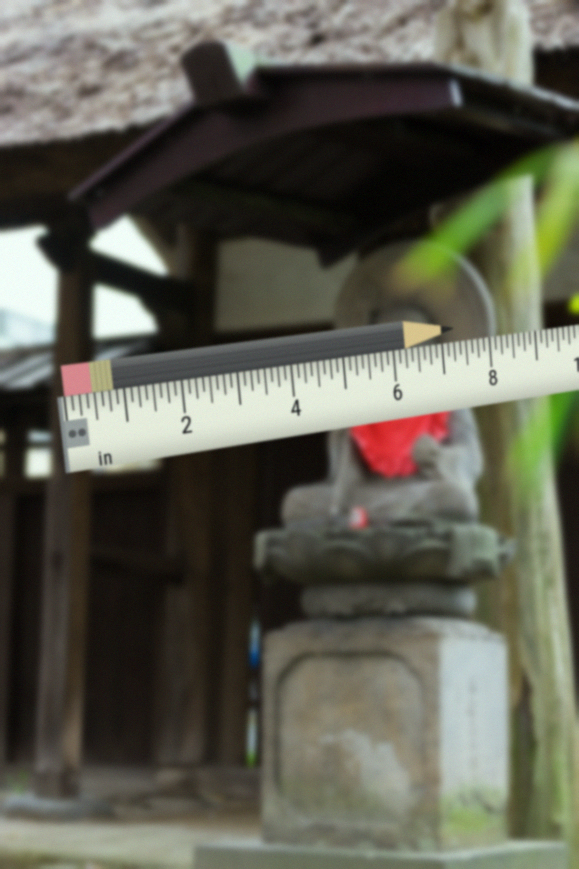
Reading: {"value": 7.25, "unit": "in"}
